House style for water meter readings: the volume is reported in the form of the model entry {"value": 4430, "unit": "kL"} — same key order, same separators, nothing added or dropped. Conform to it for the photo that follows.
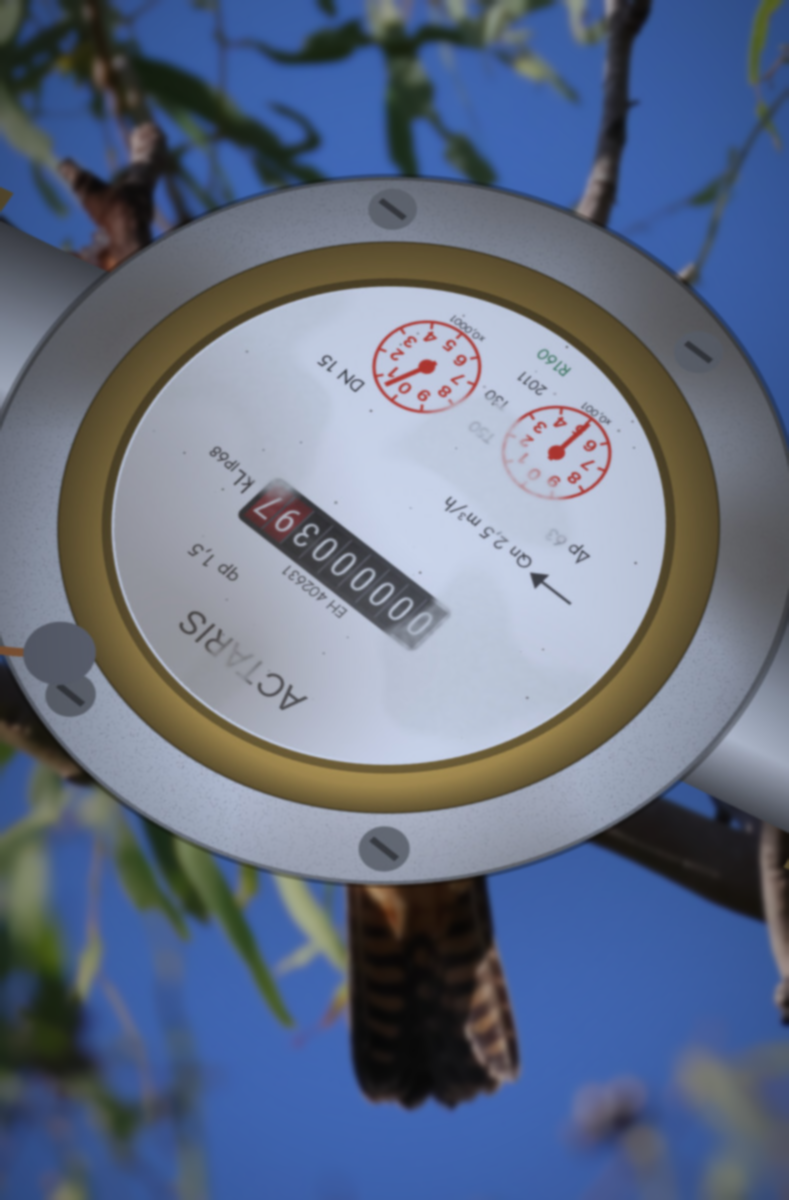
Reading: {"value": 3.9750, "unit": "kL"}
